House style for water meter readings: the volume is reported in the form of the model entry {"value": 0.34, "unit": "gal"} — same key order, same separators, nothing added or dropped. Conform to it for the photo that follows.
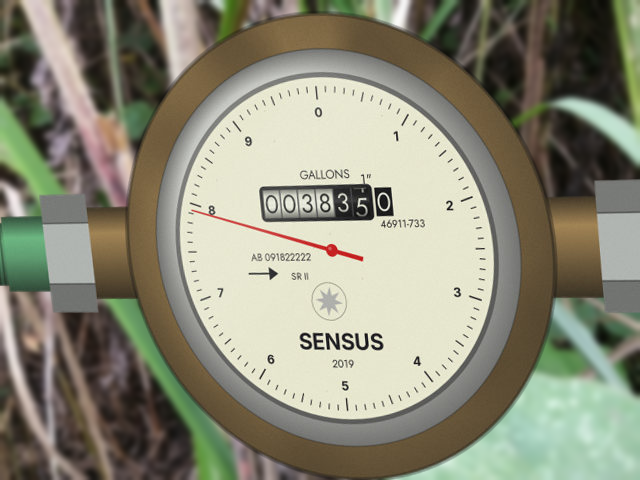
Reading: {"value": 38347.9, "unit": "gal"}
